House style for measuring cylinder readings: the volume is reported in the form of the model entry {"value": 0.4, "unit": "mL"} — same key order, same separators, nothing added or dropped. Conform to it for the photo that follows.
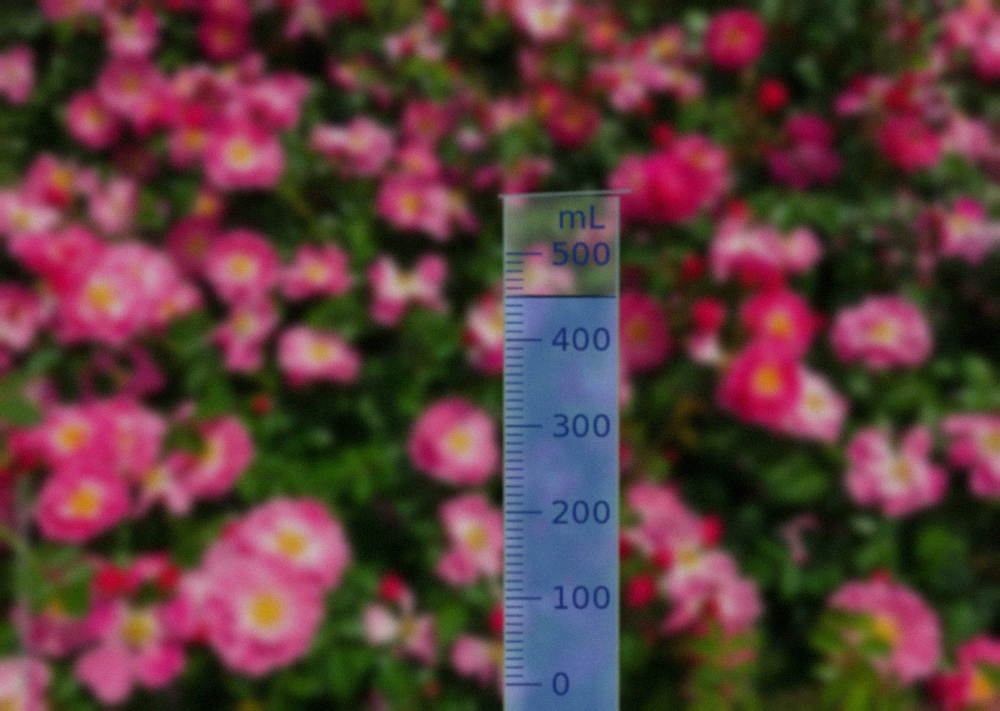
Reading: {"value": 450, "unit": "mL"}
